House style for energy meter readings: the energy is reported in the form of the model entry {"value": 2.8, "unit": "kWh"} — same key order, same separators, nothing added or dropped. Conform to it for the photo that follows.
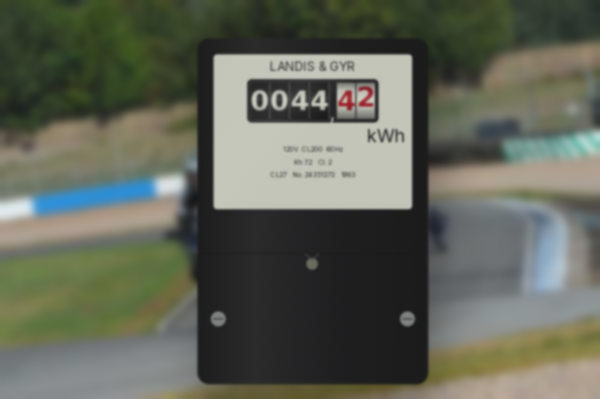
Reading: {"value": 44.42, "unit": "kWh"}
